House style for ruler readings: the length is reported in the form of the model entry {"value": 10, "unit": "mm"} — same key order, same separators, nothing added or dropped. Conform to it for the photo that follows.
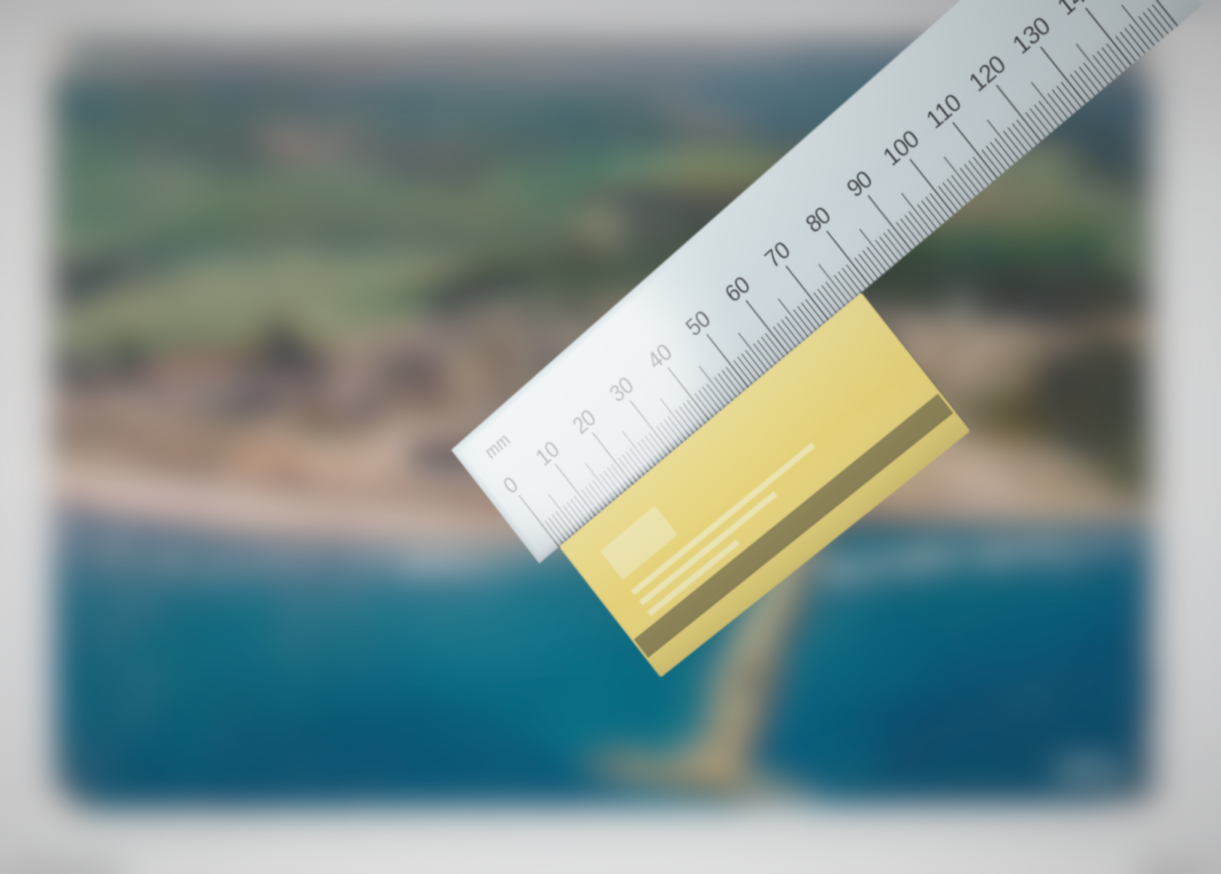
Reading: {"value": 78, "unit": "mm"}
